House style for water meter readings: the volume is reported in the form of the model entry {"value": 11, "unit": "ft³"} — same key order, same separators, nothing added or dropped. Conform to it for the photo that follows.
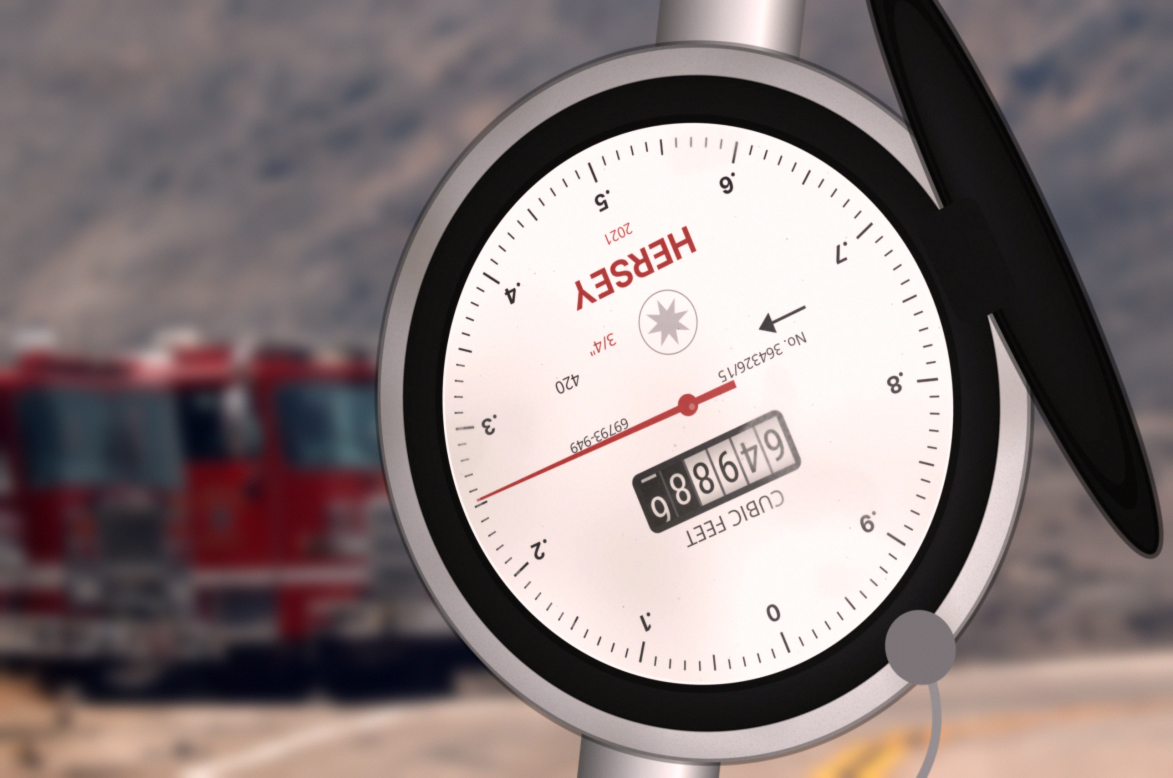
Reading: {"value": 649886.25, "unit": "ft³"}
